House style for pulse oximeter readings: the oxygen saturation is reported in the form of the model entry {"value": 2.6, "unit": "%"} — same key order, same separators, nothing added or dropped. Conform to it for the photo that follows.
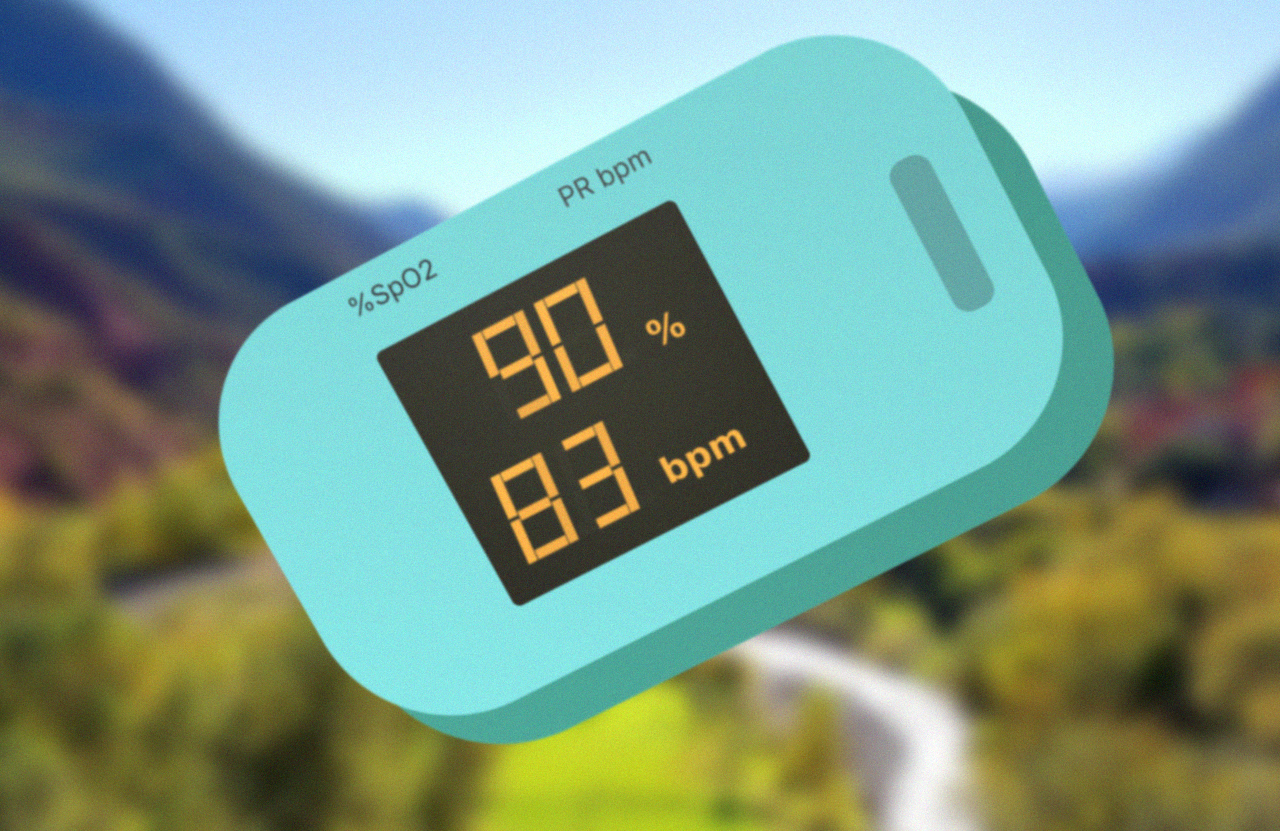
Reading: {"value": 90, "unit": "%"}
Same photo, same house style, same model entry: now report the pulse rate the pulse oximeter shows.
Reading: {"value": 83, "unit": "bpm"}
